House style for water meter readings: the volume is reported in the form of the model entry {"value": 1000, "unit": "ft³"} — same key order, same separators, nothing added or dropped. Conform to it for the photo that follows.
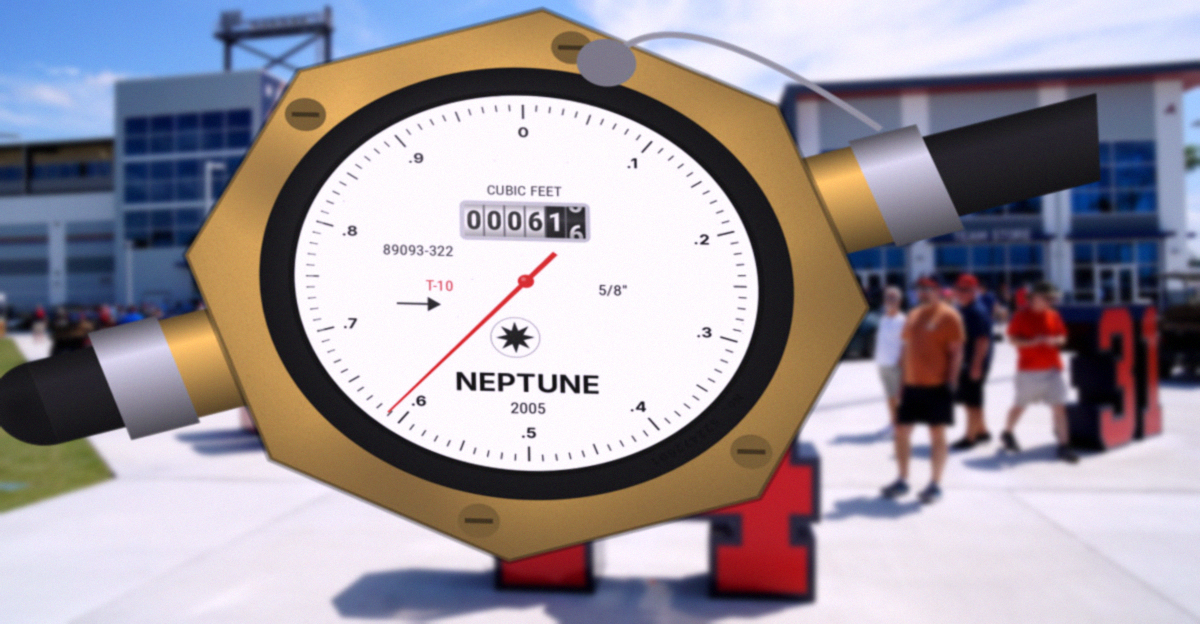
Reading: {"value": 615.61, "unit": "ft³"}
